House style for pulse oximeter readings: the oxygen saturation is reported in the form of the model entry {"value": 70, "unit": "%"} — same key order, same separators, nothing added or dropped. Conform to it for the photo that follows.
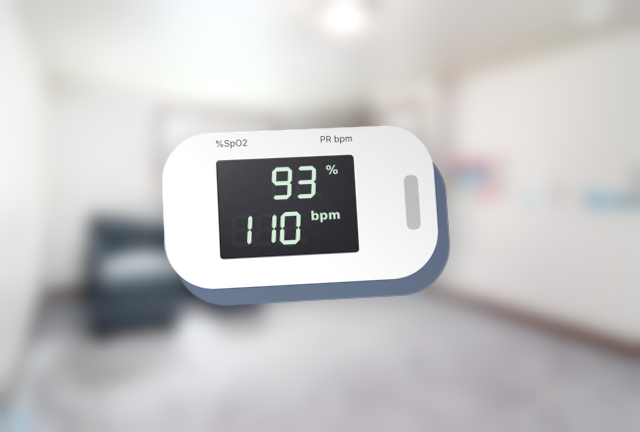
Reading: {"value": 93, "unit": "%"}
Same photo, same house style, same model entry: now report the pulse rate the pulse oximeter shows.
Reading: {"value": 110, "unit": "bpm"}
